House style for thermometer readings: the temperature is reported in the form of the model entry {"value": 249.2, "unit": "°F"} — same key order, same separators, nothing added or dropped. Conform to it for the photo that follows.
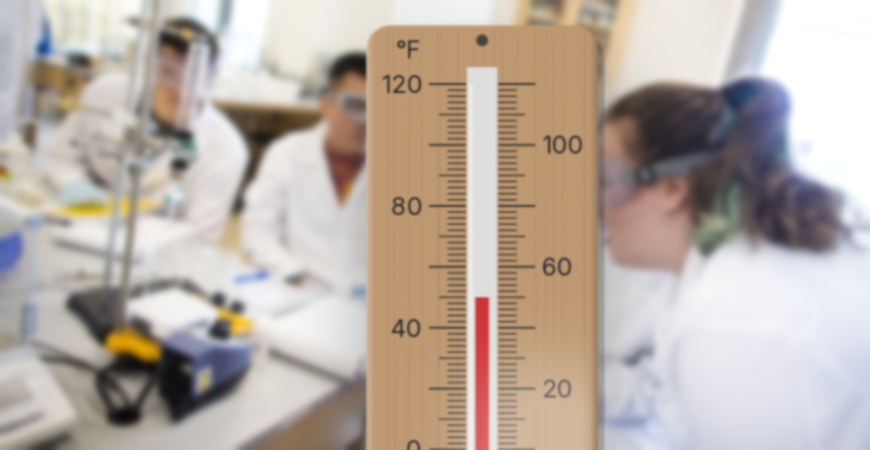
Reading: {"value": 50, "unit": "°F"}
